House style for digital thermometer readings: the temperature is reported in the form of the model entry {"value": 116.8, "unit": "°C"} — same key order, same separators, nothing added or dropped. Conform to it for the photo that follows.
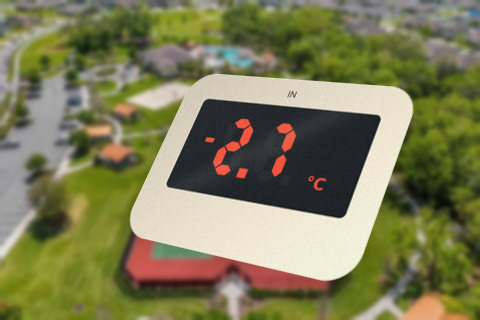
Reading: {"value": -2.7, "unit": "°C"}
